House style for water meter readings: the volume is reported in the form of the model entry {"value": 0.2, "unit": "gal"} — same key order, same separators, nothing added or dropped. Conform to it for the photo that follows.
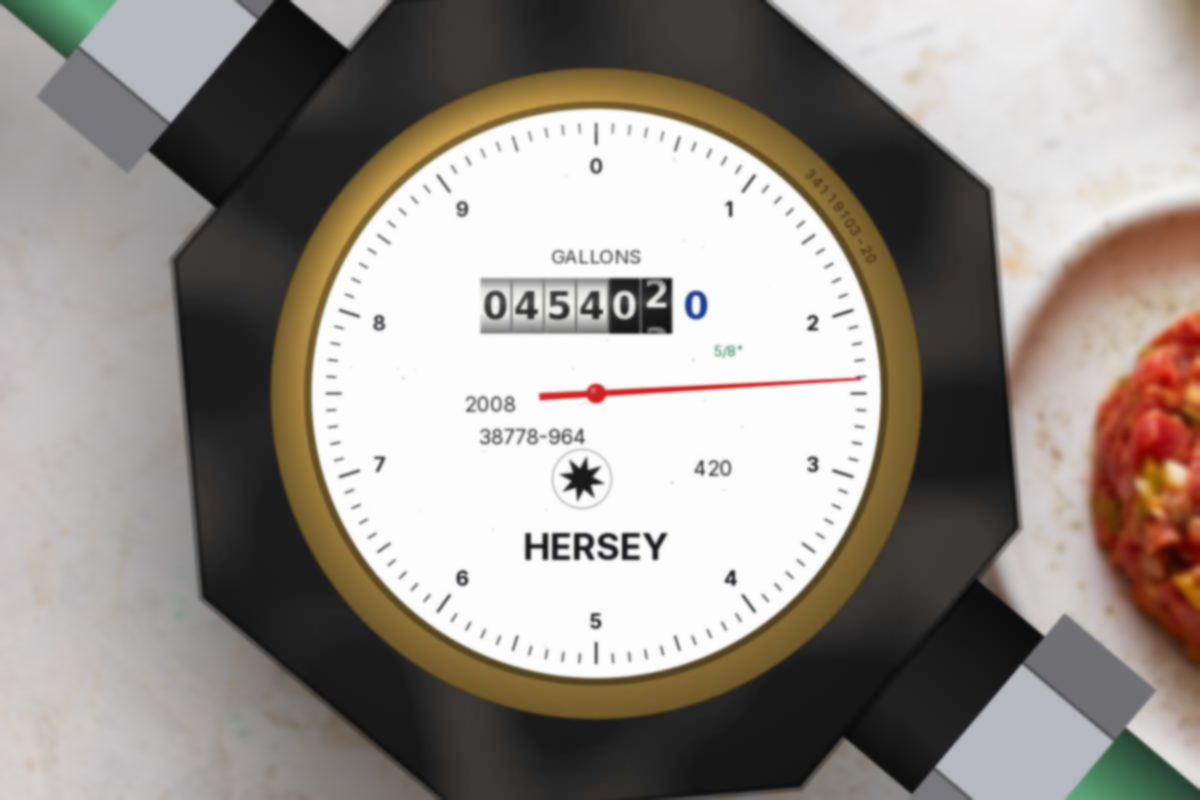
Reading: {"value": 454022.4, "unit": "gal"}
